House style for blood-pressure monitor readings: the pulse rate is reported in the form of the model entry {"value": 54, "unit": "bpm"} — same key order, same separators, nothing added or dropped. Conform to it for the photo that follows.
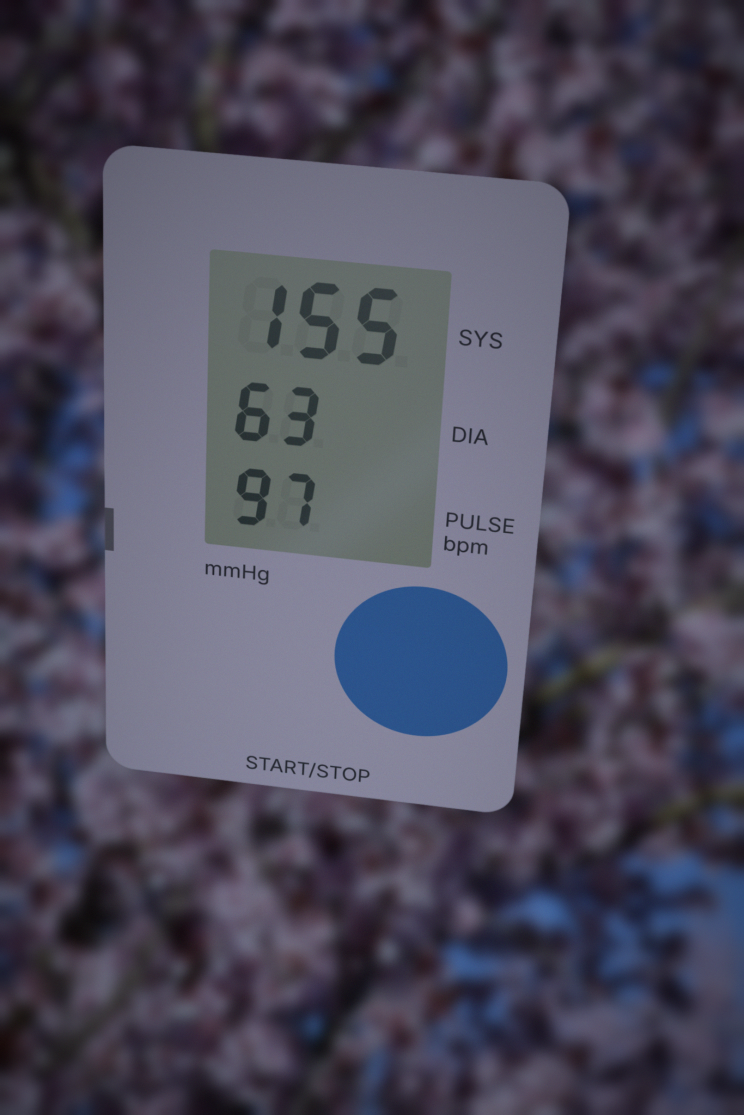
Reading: {"value": 97, "unit": "bpm"}
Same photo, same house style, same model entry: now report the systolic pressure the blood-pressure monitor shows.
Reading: {"value": 155, "unit": "mmHg"}
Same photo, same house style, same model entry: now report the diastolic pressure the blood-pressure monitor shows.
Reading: {"value": 63, "unit": "mmHg"}
